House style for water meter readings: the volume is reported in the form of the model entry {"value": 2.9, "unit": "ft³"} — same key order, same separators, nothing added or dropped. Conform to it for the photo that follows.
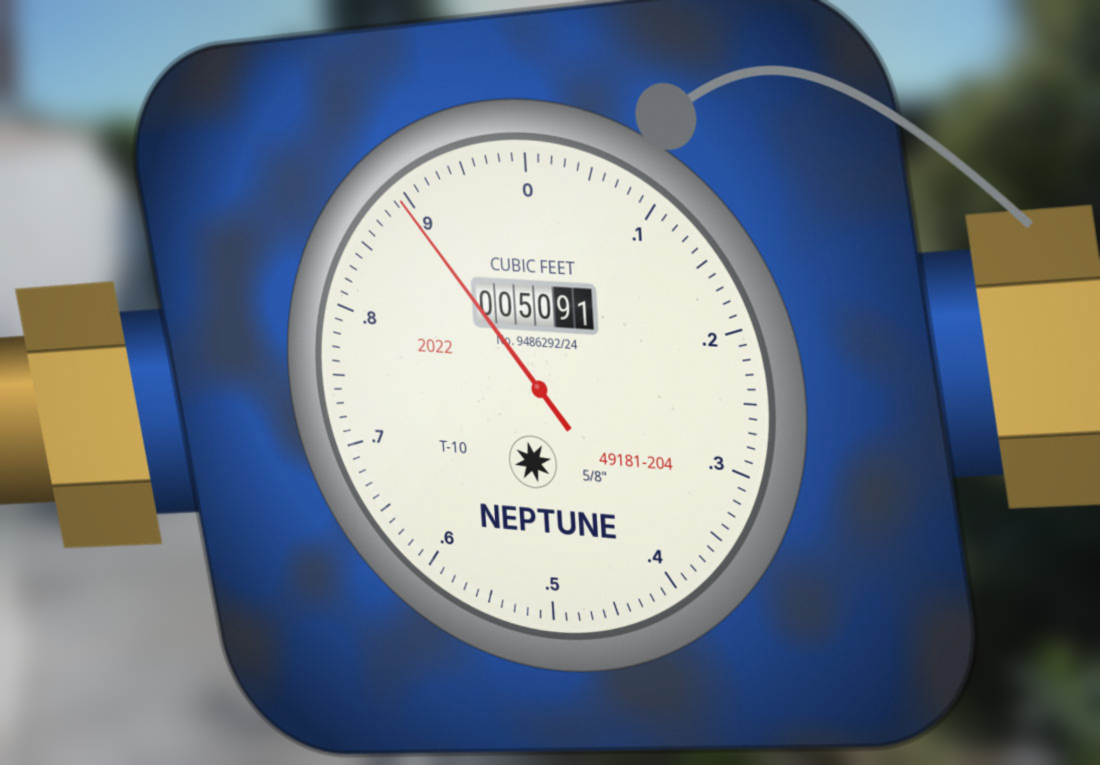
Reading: {"value": 5090.89, "unit": "ft³"}
